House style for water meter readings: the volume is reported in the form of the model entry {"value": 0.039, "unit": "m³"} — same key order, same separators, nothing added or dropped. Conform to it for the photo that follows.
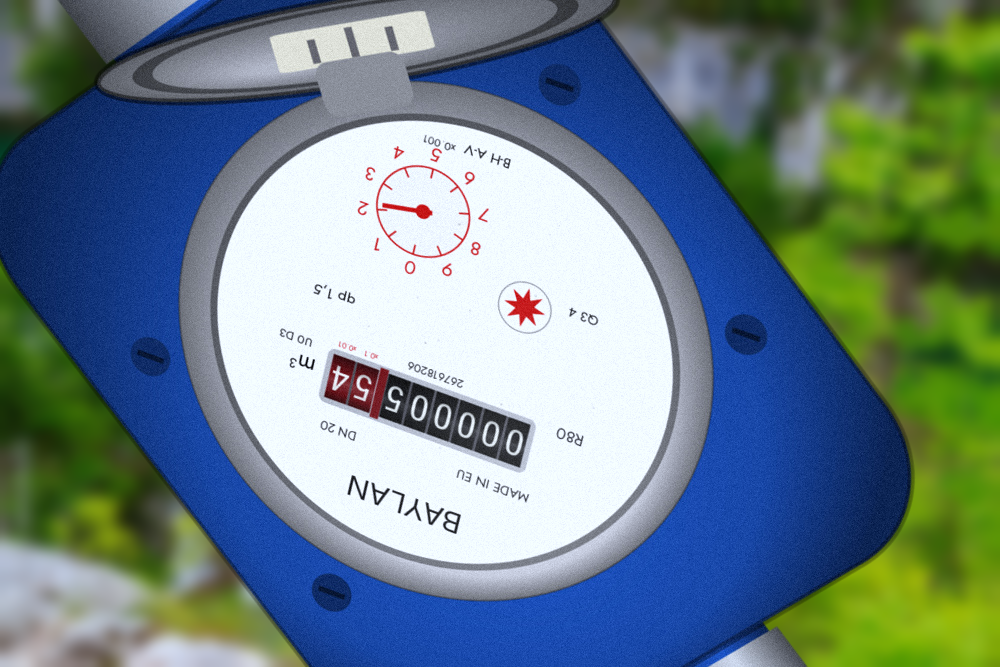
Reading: {"value": 5.542, "unit": "m³"}
